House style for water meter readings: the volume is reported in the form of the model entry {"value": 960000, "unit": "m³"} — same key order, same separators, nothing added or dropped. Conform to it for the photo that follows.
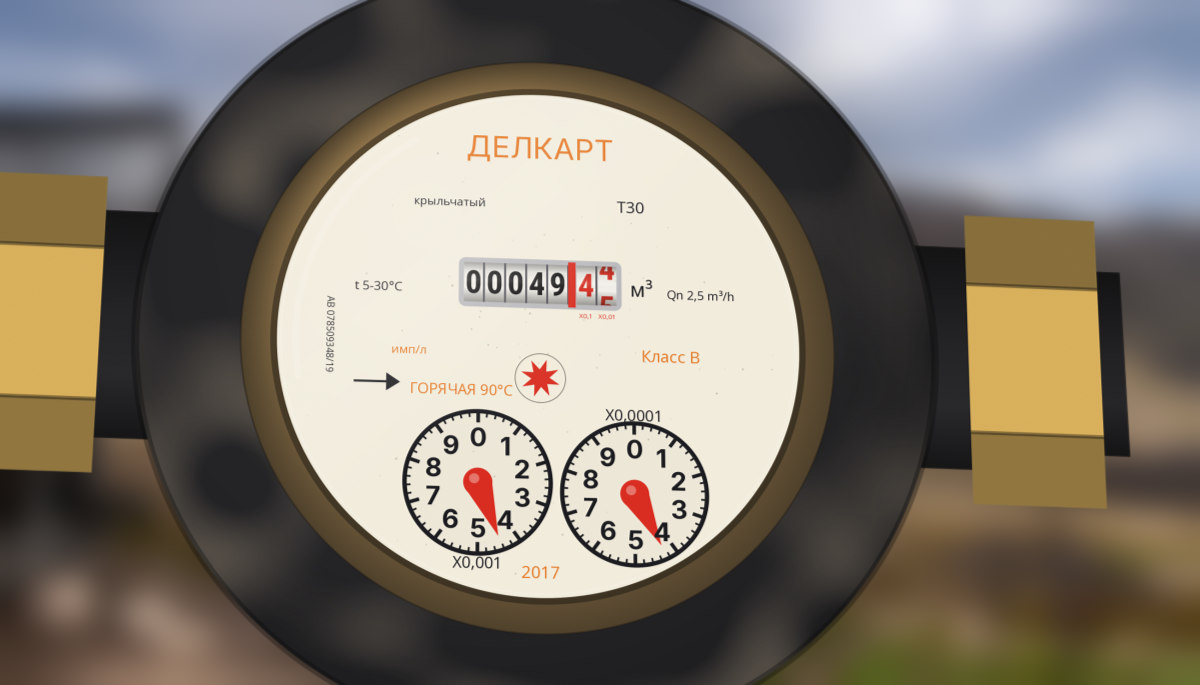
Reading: {"value": 49.4444, "unit": "m³"}
